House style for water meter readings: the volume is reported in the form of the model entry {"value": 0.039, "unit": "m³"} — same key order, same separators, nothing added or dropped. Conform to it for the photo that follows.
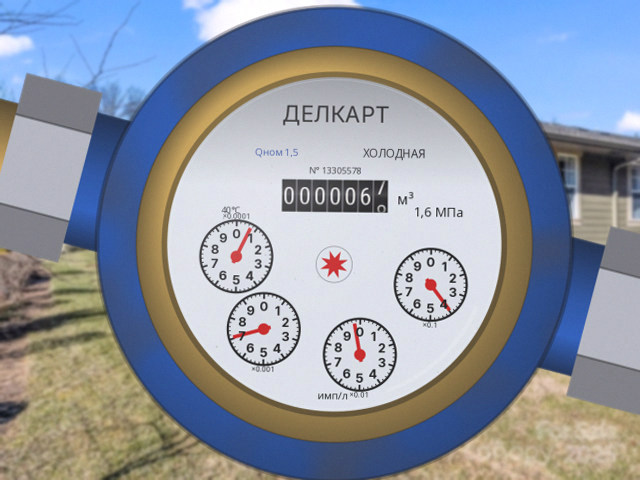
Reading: {"value": 67.3970, "unit": "m³"}
